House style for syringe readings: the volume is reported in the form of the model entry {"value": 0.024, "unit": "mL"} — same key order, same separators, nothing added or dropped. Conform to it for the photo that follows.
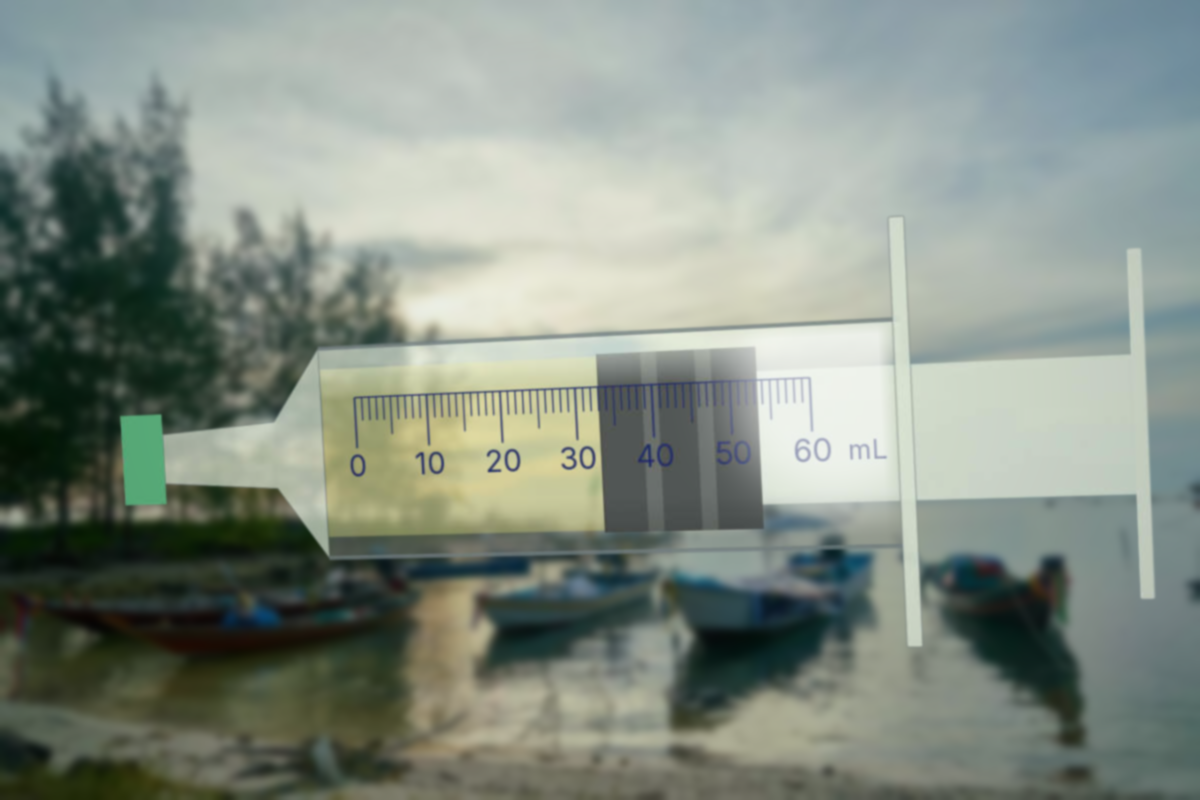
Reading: {"value": 33, "unit": "mL"}
